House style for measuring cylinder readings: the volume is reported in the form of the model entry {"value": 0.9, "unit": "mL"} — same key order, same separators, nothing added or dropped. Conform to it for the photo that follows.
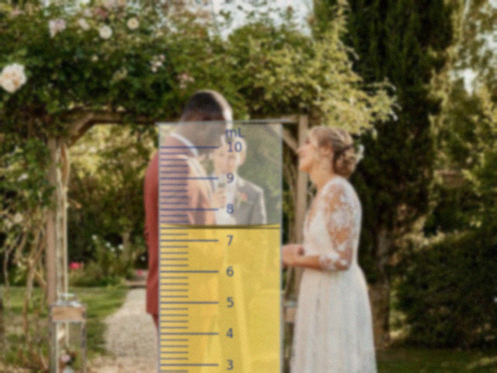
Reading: {"value": 7.4, "unit": "mL"}
